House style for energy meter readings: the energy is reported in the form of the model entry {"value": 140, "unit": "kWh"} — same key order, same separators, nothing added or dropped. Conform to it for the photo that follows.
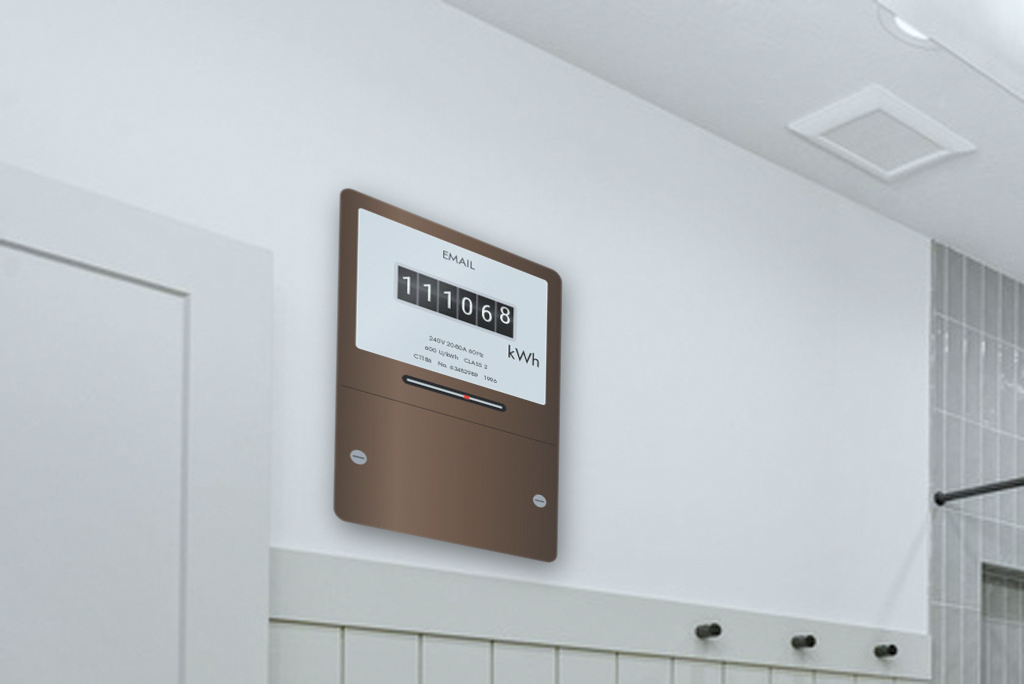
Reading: {"value": 111068, "unit": "kWh"}
